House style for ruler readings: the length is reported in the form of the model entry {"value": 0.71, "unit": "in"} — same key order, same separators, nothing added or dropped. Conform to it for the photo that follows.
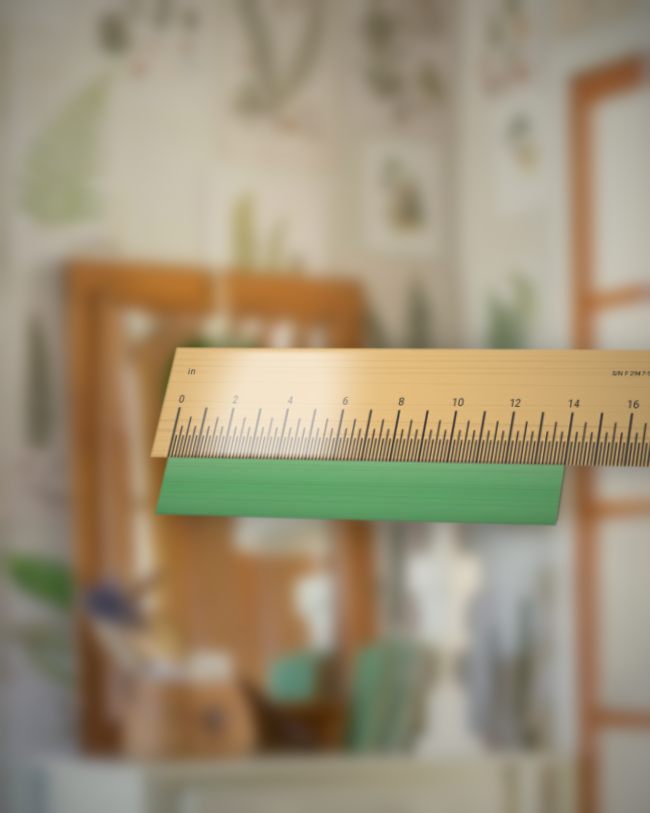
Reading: {"value": 14, "unit": "in"}
